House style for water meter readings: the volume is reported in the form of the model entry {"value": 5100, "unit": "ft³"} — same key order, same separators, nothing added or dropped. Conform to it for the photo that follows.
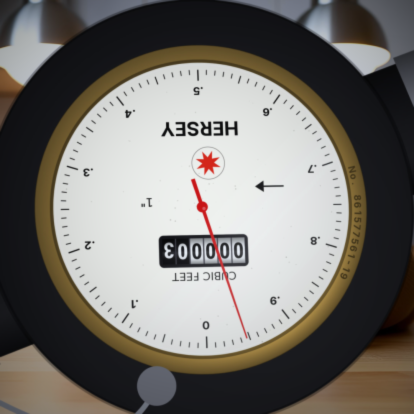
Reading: {"value": 2.95, "unit": "ft³"}
